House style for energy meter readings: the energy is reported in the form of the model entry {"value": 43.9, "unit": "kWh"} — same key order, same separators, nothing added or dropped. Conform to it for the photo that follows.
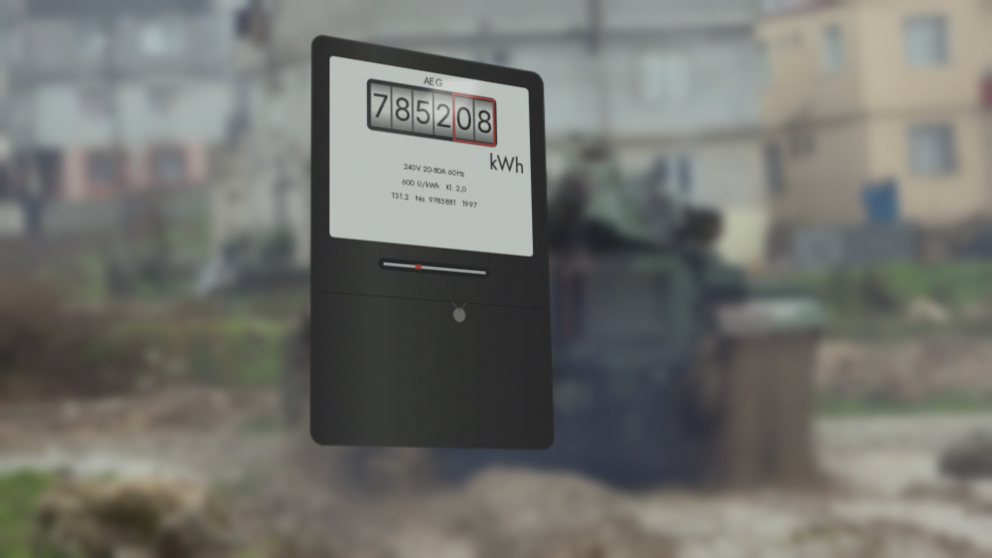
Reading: {"value": 7852.08, "unit": "kWh"}
